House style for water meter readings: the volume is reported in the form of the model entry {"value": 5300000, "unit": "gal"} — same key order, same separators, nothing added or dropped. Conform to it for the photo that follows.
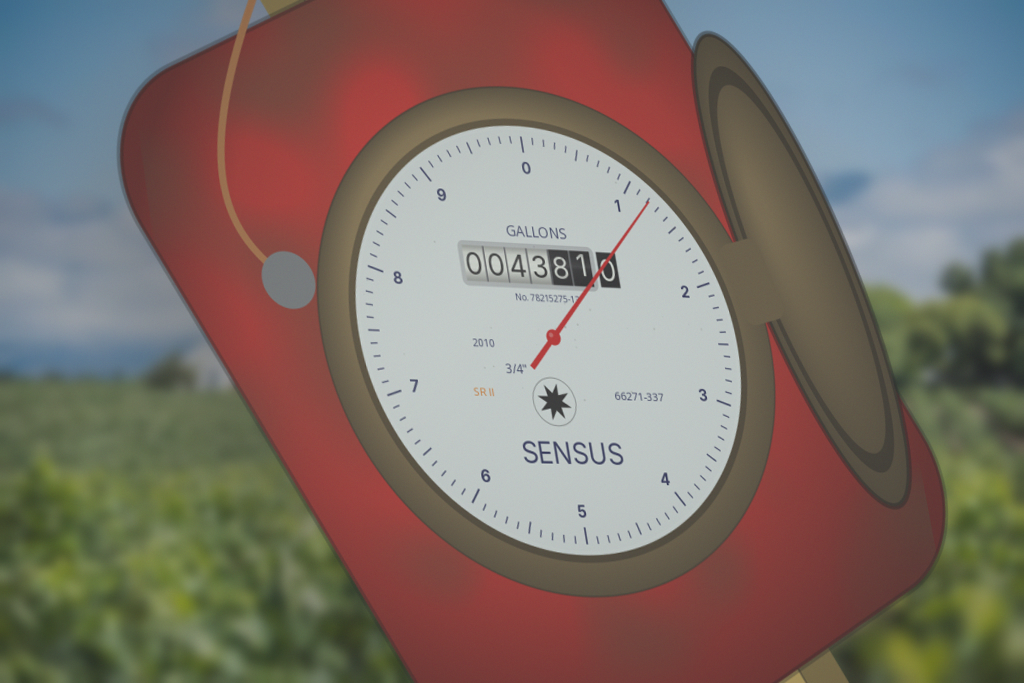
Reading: {"value": 43811.2, "unit": "gal"}
